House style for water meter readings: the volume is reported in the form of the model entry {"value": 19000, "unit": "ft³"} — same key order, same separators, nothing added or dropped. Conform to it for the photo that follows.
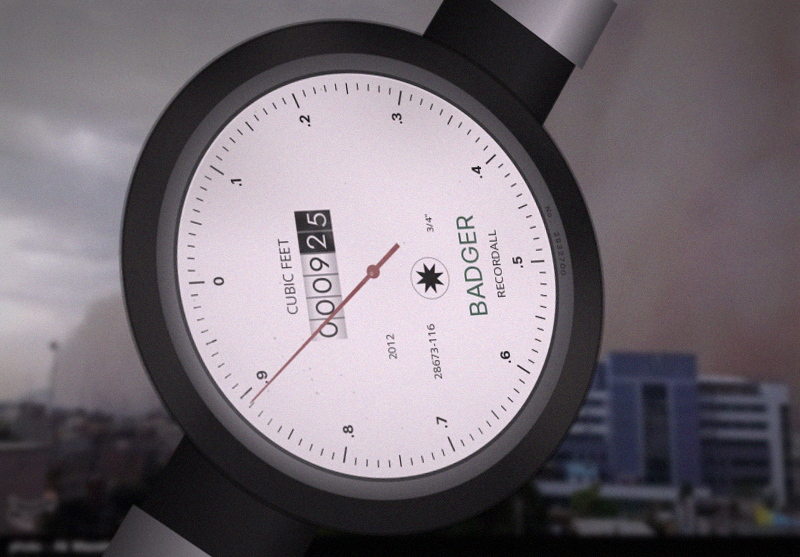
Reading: {"value": 924.89, "unit": "ft³"}
